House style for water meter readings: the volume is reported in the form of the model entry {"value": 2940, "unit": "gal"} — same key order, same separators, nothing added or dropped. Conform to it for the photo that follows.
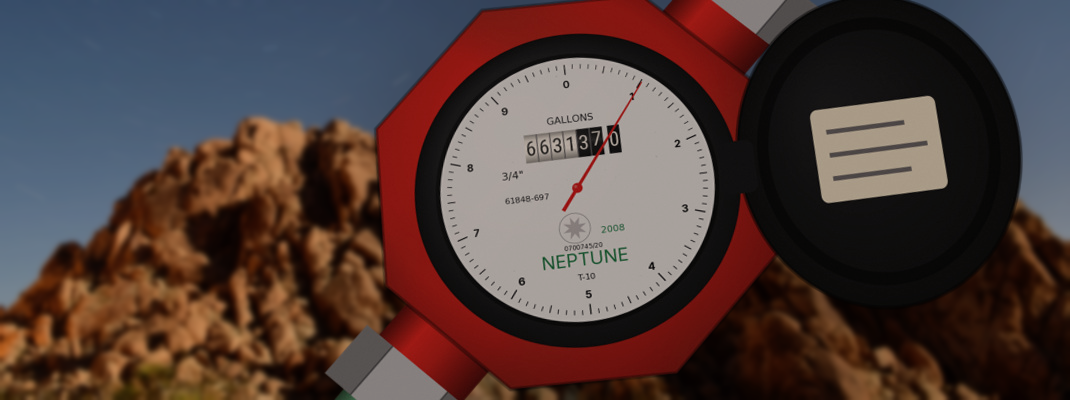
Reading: {"value": 6631371.0, "unit": "gal"}
